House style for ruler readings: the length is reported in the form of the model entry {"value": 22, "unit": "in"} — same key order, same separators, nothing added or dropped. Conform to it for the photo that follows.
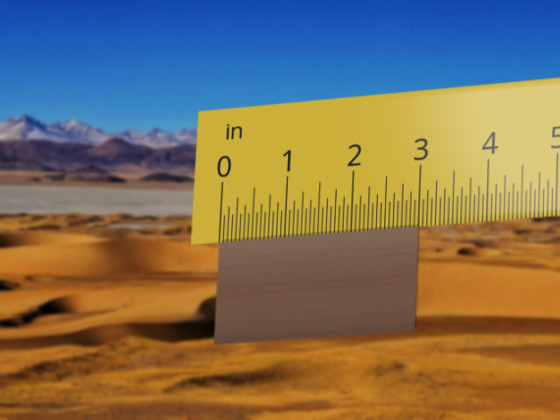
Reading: {"value": 3, "unit": "in"}
